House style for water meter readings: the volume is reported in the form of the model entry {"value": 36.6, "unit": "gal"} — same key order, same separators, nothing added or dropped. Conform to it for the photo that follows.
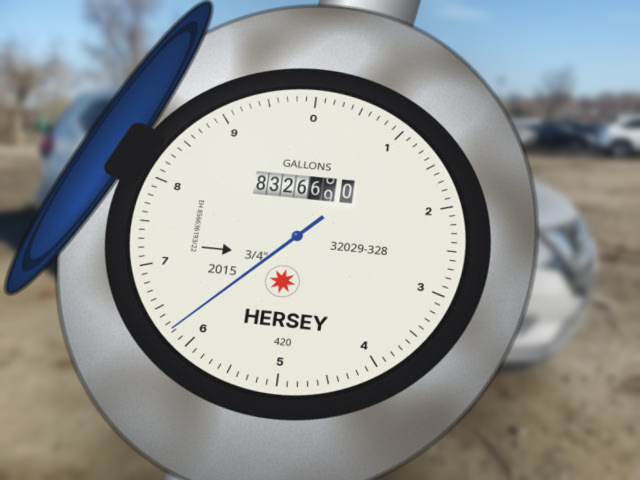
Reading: {"value": 8326686.2, "unit": "gal"}
